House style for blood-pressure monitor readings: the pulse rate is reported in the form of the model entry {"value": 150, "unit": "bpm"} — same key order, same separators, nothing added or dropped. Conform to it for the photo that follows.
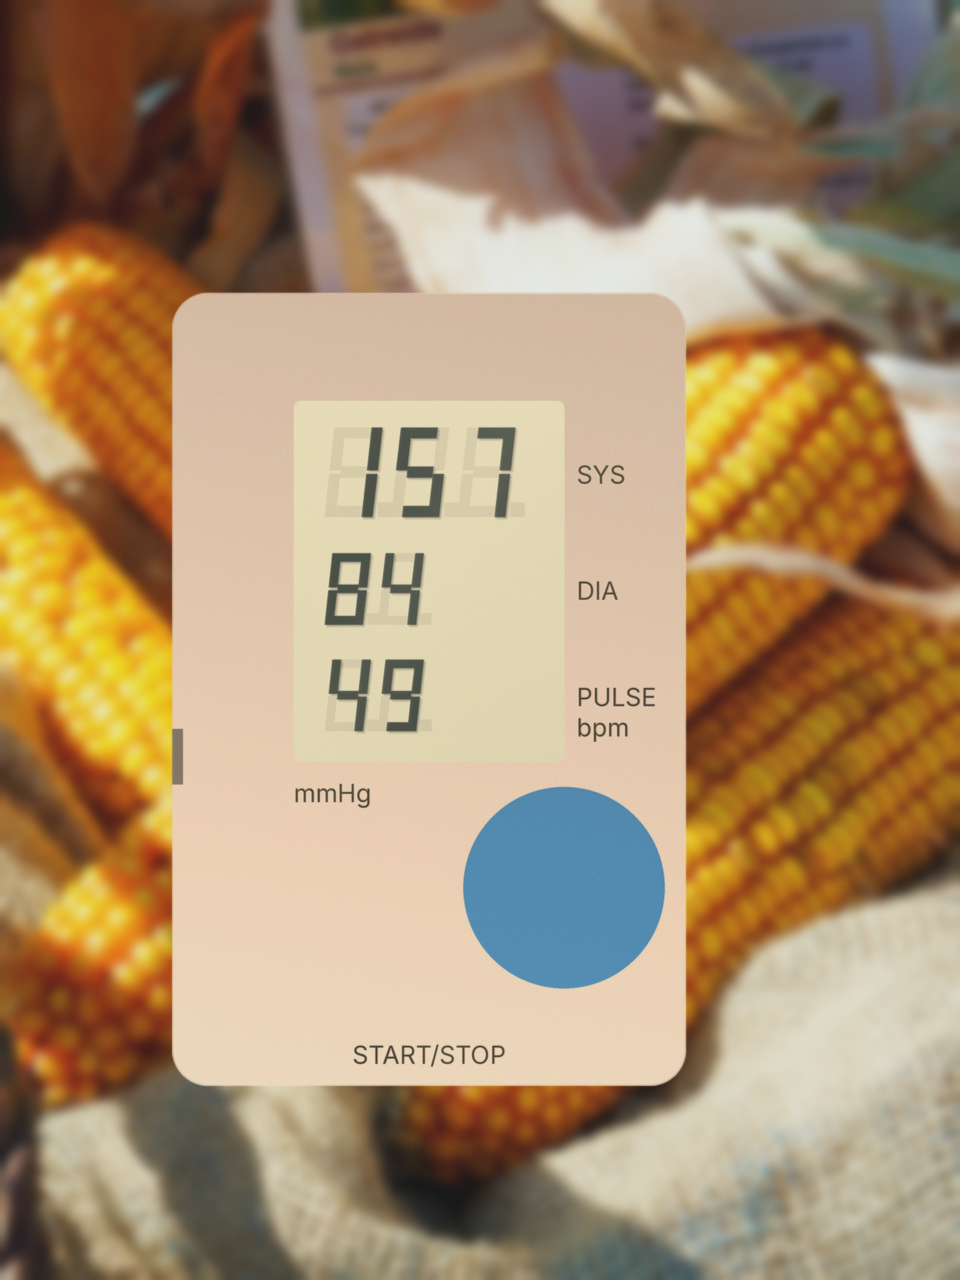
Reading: {"value": 49, "unit": "bpm"}
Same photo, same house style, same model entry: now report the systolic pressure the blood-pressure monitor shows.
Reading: {"value": 157, "unit": "mmHg"}
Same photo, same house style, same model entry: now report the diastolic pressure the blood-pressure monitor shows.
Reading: {"value": 84, "unit": "mmHg"}
